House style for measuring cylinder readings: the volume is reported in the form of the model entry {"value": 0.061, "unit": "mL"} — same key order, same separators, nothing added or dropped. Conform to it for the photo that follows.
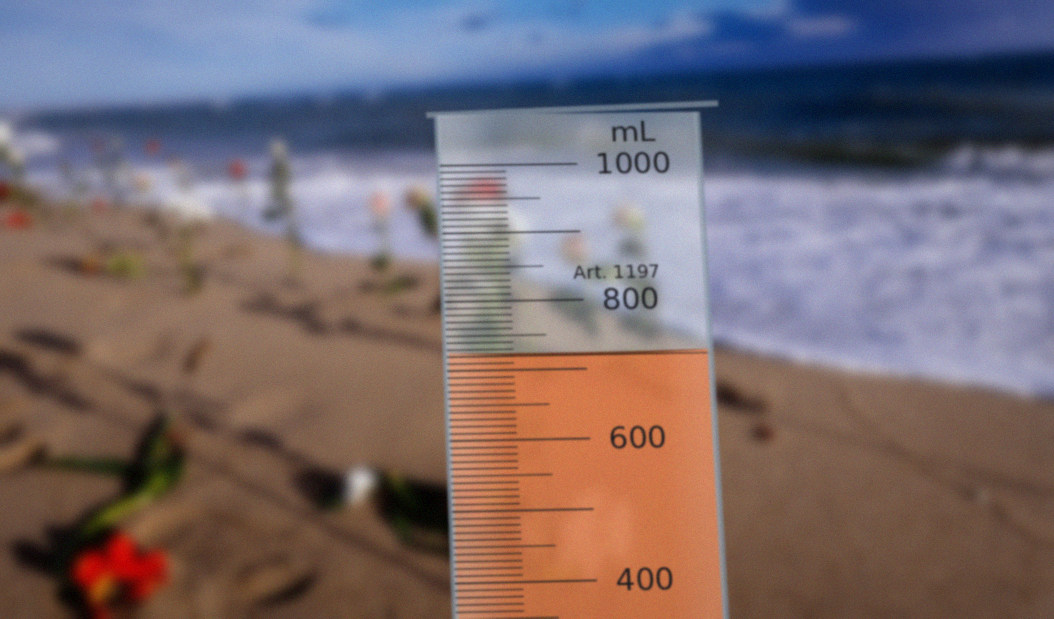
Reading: {"value": 720, "unit": "mL"}
